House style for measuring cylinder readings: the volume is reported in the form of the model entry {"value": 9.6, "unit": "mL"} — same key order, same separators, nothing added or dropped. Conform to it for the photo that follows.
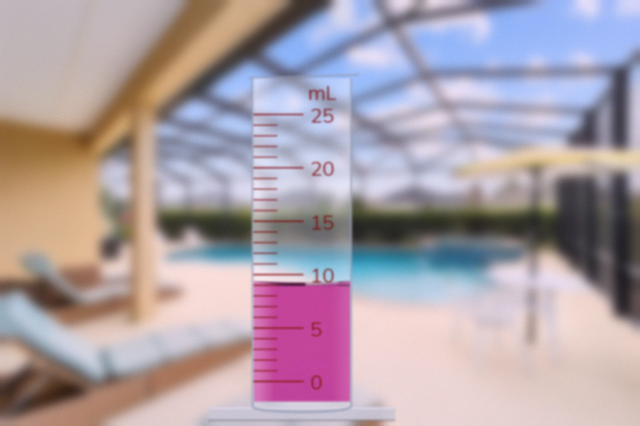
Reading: {"value": 9, "unit": "mL"}
